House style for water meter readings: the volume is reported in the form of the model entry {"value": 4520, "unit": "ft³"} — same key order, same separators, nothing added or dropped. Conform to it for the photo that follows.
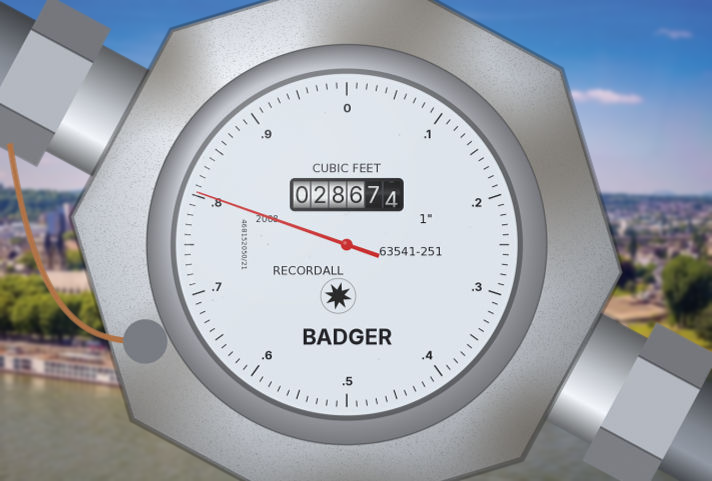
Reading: {"value": 28673.80, "unit": "ft³"}
